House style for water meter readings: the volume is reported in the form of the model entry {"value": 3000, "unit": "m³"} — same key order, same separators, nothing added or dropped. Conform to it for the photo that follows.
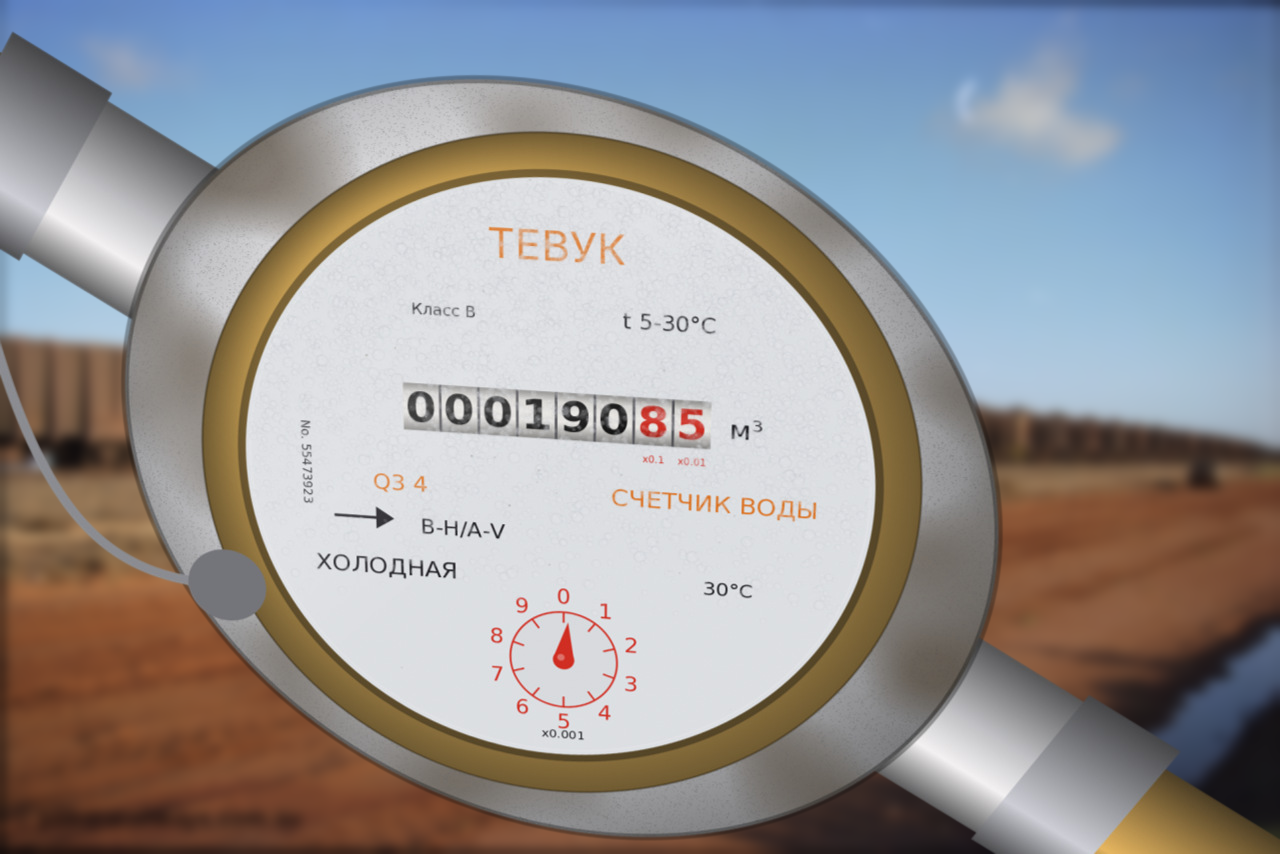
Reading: {"value": 190.850, "unit": "m³"}
